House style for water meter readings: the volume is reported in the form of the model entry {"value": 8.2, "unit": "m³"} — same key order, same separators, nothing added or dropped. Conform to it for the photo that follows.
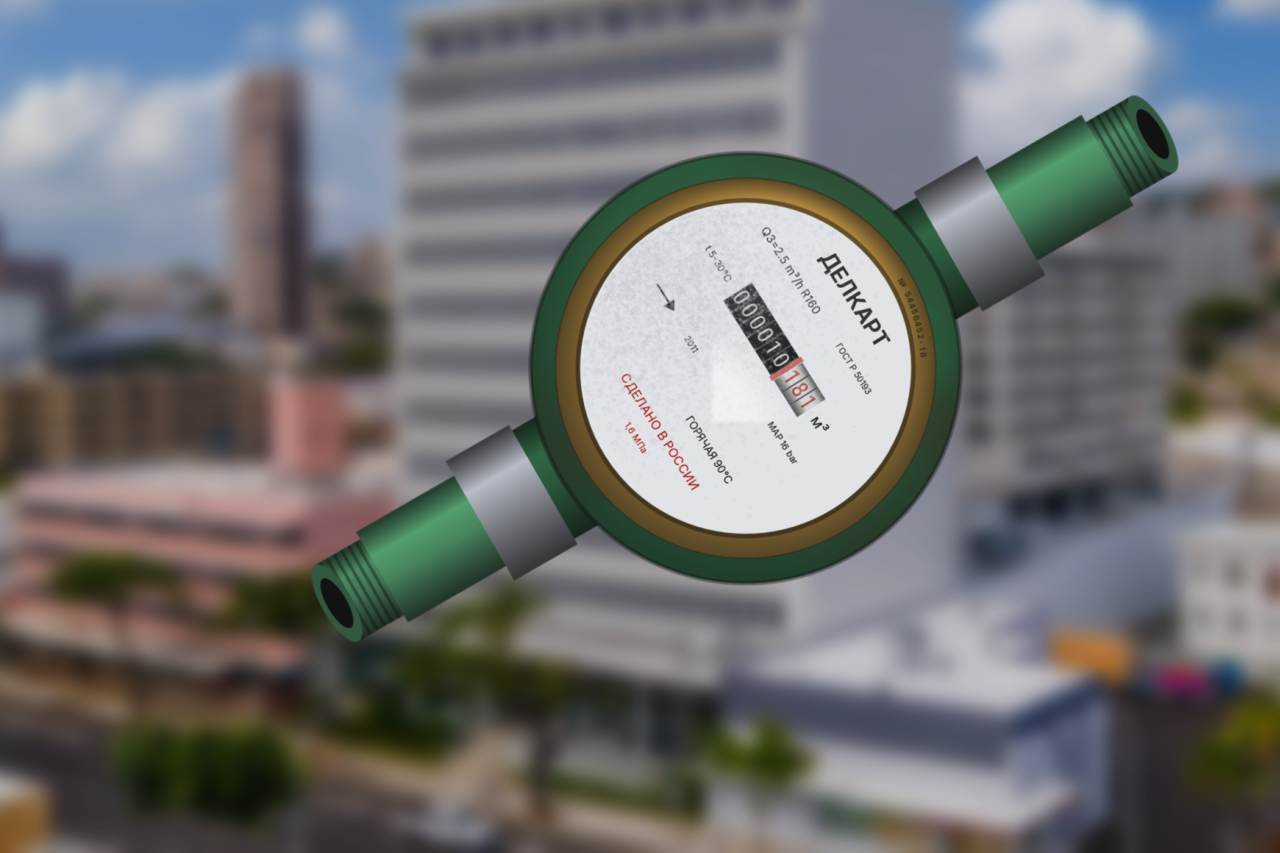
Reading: {"value": 10.181, "unit": "m³"}
